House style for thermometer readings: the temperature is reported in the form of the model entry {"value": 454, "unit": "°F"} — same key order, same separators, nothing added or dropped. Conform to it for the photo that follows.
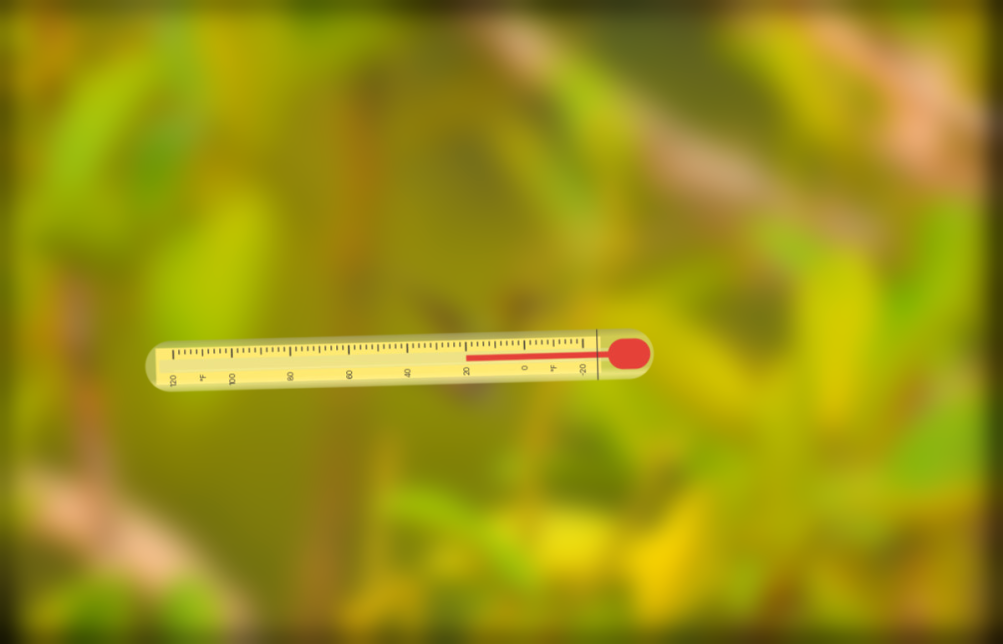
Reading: {"value": 20, "unit": "°F"}
